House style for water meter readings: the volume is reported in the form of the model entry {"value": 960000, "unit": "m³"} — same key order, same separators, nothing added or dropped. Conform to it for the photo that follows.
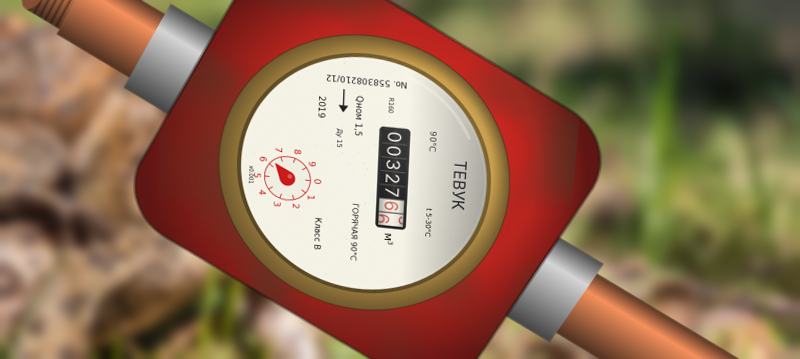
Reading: {"value": 327.656, "unit": "m³"}
